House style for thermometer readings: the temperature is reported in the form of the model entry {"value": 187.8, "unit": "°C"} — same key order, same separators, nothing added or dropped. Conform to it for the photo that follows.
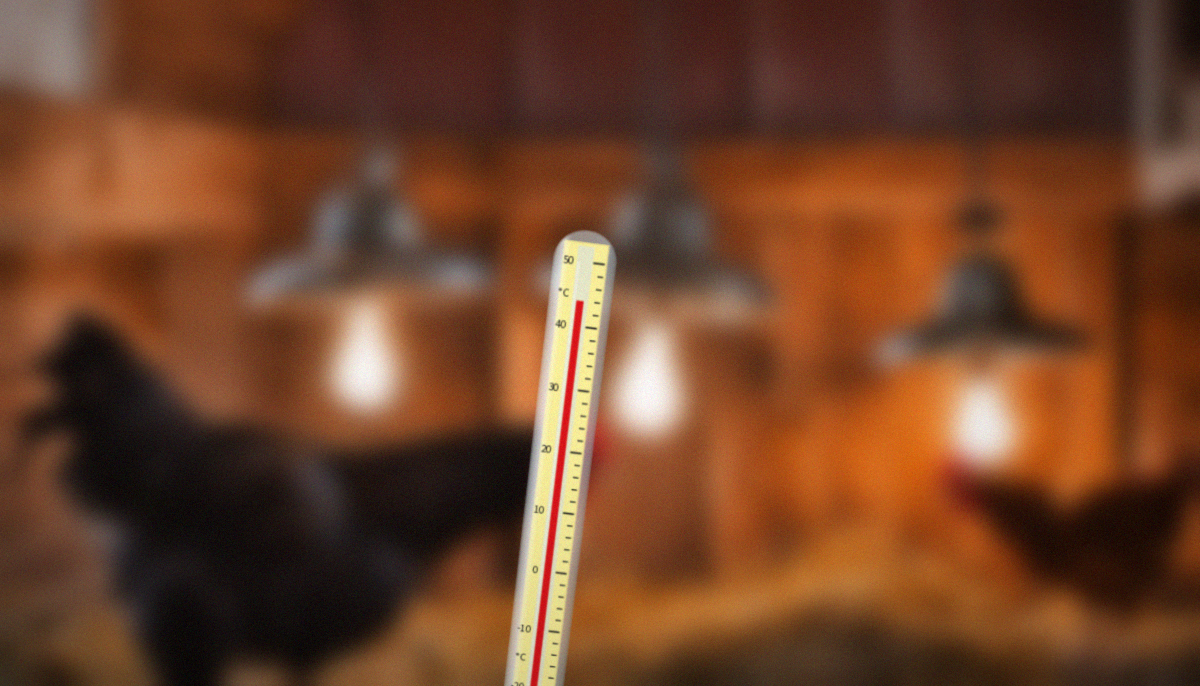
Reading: {"value": 44, "unit": "°C"}
